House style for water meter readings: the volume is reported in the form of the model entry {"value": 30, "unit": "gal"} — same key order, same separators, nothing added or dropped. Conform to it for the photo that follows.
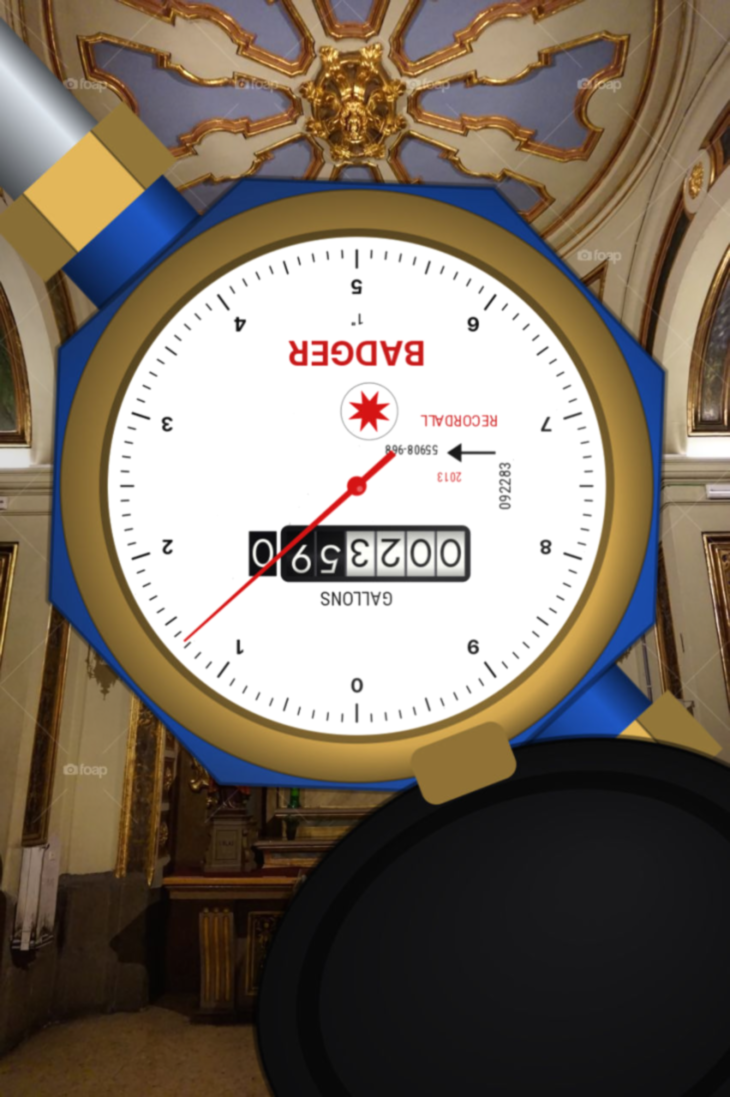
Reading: {"value": 23591.3, "unit": "gal"}
